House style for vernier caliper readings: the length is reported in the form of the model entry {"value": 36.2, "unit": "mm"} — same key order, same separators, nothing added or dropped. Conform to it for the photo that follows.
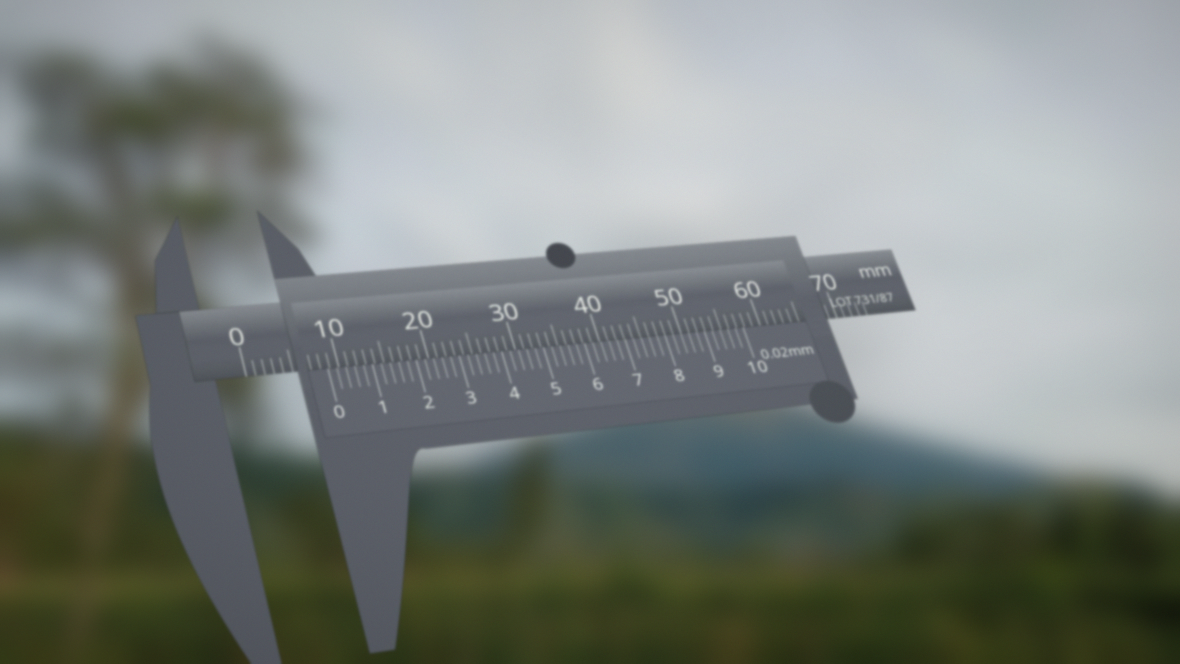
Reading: {"value": 8.8, "unit": "mm"}
